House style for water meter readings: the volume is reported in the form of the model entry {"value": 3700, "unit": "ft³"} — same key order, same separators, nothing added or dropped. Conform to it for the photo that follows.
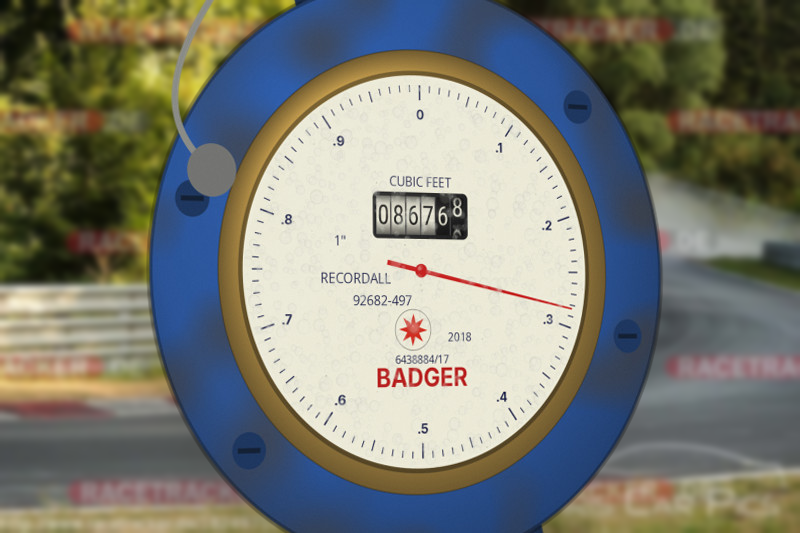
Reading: {"value": 86768.28, "unit": "ft³"}
